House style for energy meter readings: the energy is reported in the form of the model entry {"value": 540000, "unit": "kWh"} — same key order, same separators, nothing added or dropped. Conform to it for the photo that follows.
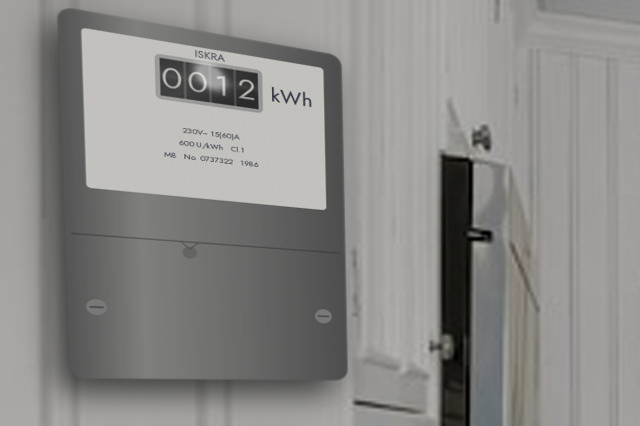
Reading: {"value": 12, "unit": "kWh"}
